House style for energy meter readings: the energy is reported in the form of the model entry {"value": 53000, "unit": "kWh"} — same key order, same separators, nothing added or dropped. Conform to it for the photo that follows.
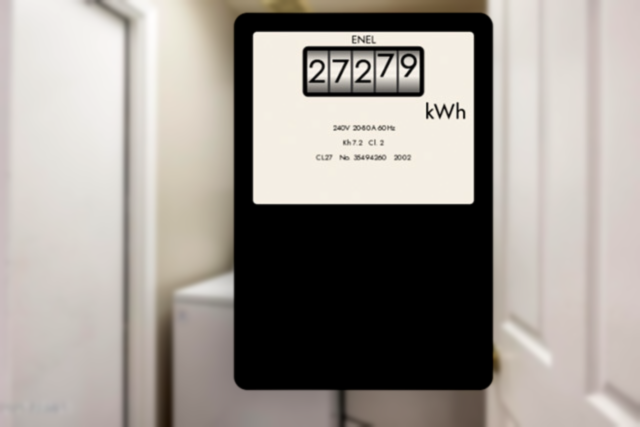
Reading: {"value": 27279, "unit": "kWh"}
